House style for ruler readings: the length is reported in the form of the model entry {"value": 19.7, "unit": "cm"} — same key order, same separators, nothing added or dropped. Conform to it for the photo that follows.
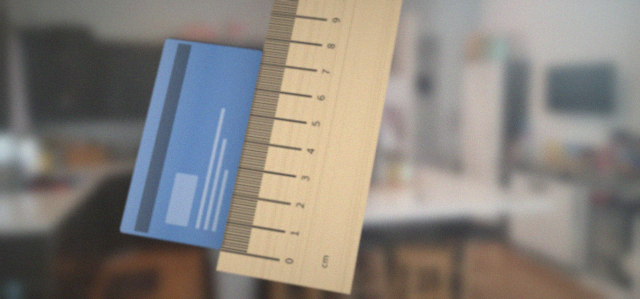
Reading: {"value": 7.5, "unit": "cm"}
